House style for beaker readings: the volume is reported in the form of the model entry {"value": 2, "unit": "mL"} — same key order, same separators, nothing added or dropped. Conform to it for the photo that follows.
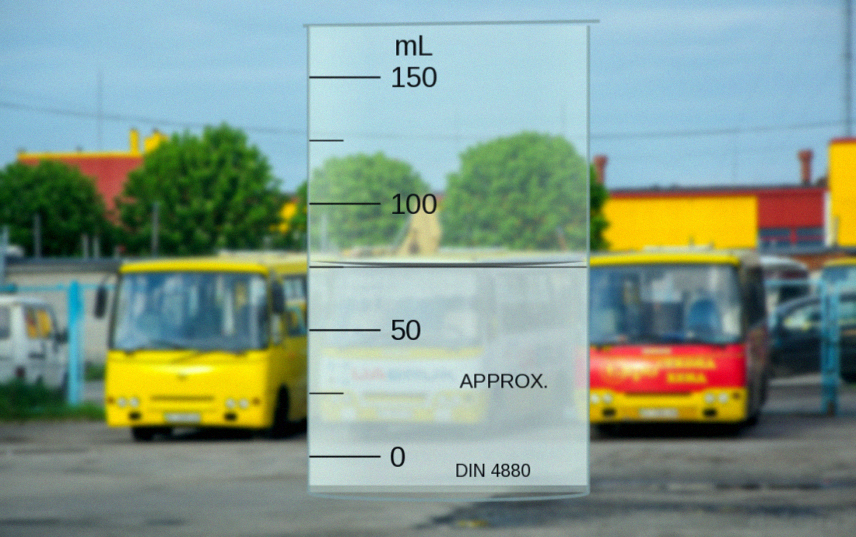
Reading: {"value": 75, "unit": "mL"}
